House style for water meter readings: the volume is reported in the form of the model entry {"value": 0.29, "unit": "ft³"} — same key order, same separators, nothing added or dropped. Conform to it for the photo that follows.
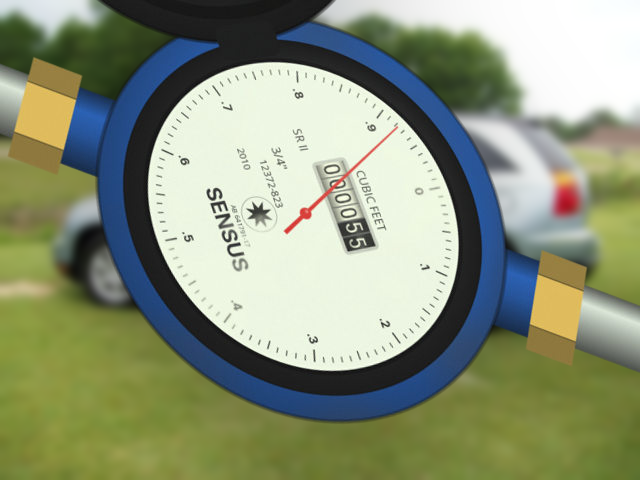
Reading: {"value": 54.92, "unit": "ft³"}
